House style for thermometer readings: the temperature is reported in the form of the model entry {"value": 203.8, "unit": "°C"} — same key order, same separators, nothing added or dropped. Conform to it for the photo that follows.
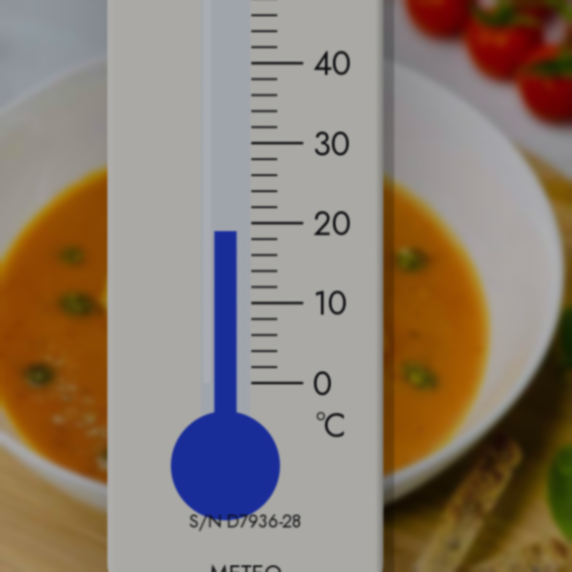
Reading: {"value": 19, "unit": "°C"}
